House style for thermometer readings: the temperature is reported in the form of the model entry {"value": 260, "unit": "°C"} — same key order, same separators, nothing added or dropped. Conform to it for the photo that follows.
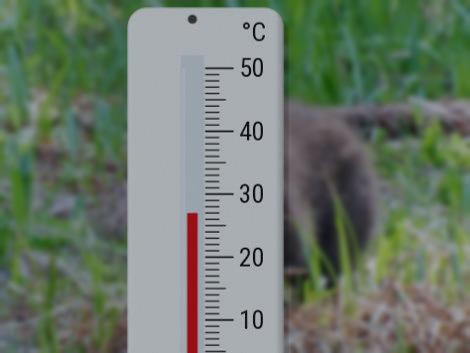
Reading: {"value": 27, "unit": "°C"}
